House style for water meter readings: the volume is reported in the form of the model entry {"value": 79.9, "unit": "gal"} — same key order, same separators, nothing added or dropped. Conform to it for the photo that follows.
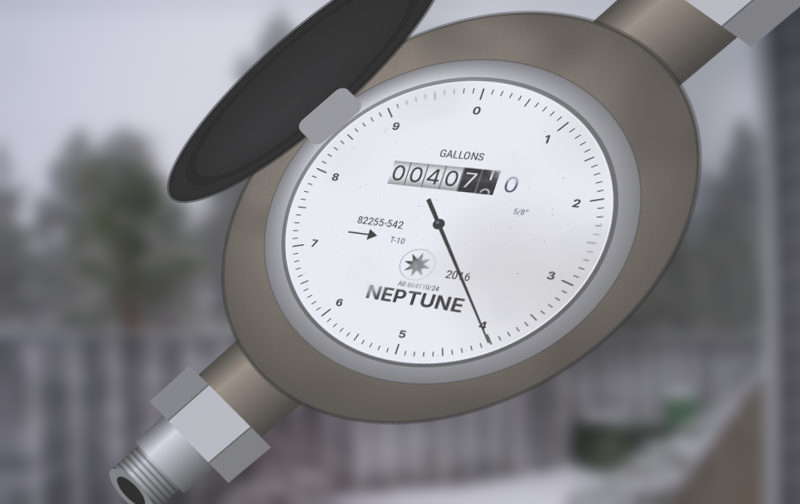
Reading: {"value": 40714.0, "unit": "gal"}
